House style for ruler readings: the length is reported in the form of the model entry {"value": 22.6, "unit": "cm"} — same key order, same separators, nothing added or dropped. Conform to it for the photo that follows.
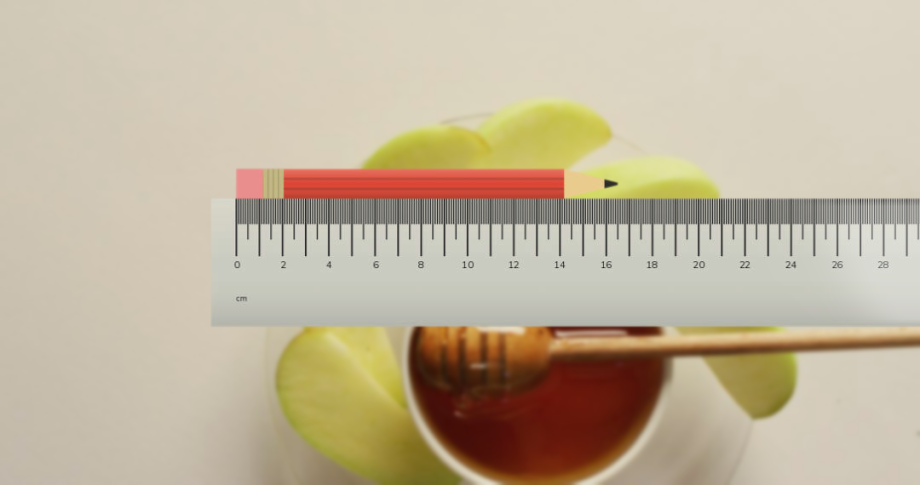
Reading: {"value": 16.5, "unit": "cm"}
